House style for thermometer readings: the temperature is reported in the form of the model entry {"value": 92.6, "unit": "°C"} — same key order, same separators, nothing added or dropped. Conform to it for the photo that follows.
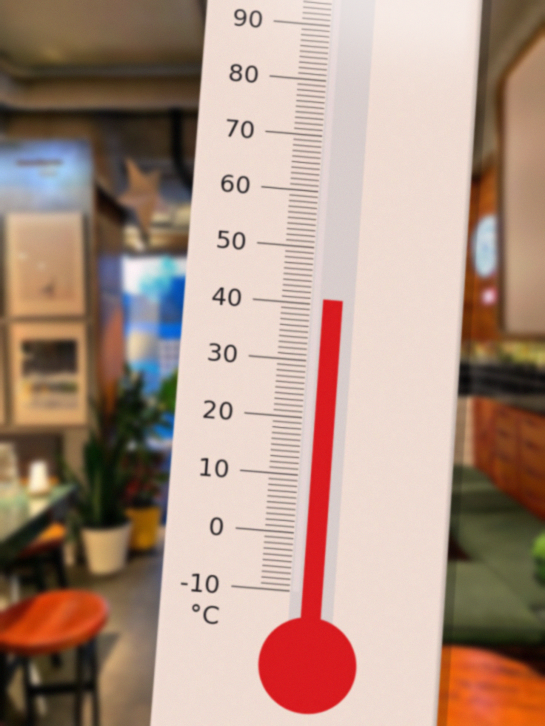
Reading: {"value": 41, "unit": "°C"}
